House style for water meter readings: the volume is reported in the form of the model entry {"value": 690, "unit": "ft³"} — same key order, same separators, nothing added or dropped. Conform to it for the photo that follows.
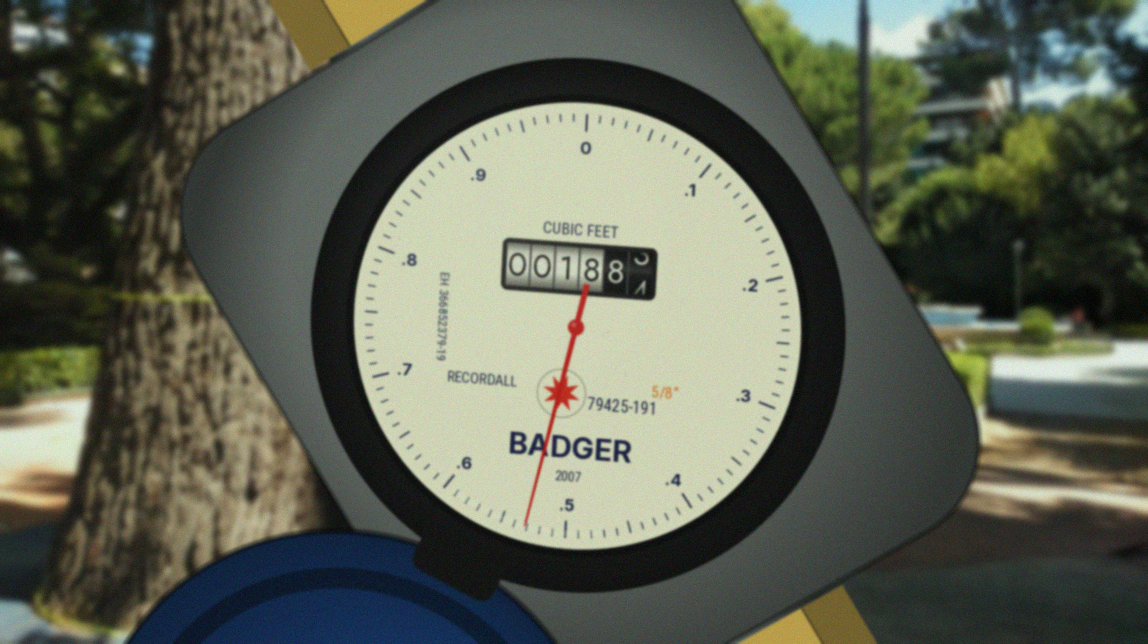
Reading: {"value": 1883.53, "unit": "ft³"}
